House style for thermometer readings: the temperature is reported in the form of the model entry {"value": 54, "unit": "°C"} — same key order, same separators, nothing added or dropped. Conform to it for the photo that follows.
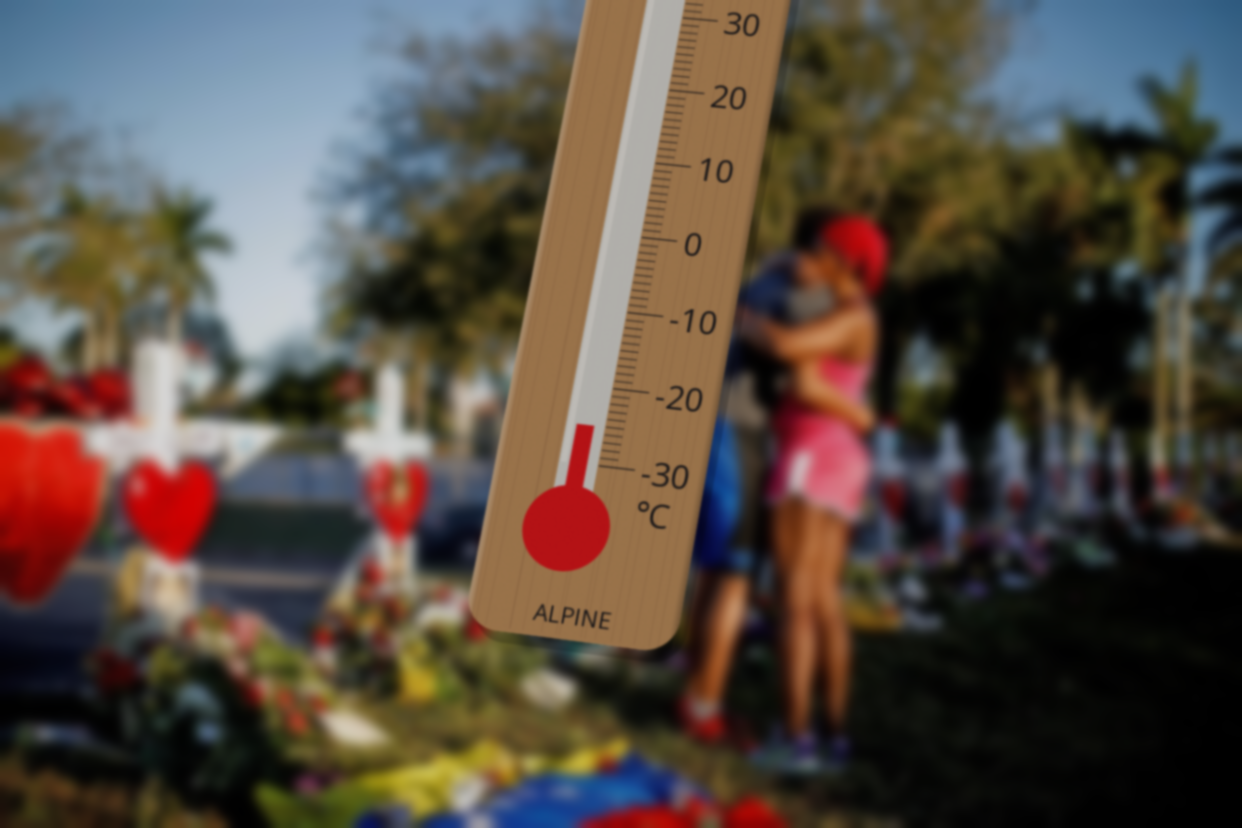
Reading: {"value": -25, "unit": "°C"}
